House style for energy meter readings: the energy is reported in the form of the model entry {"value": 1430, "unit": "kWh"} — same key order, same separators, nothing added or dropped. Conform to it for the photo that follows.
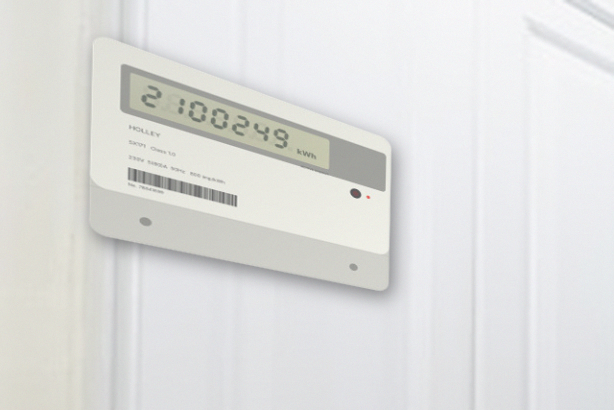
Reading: {"value": 2100249, "unit": "kWh"}
